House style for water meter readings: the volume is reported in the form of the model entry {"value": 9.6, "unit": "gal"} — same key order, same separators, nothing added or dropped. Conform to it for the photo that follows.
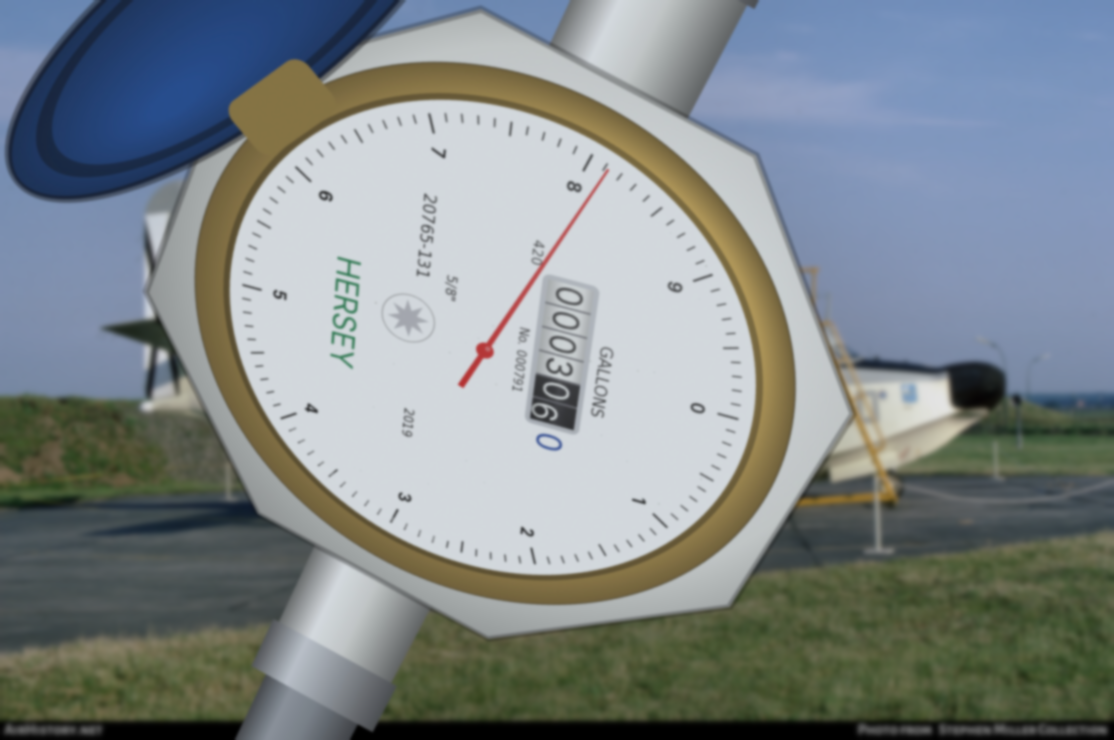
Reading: {"value": 3058.1, "unit": "gal"}
